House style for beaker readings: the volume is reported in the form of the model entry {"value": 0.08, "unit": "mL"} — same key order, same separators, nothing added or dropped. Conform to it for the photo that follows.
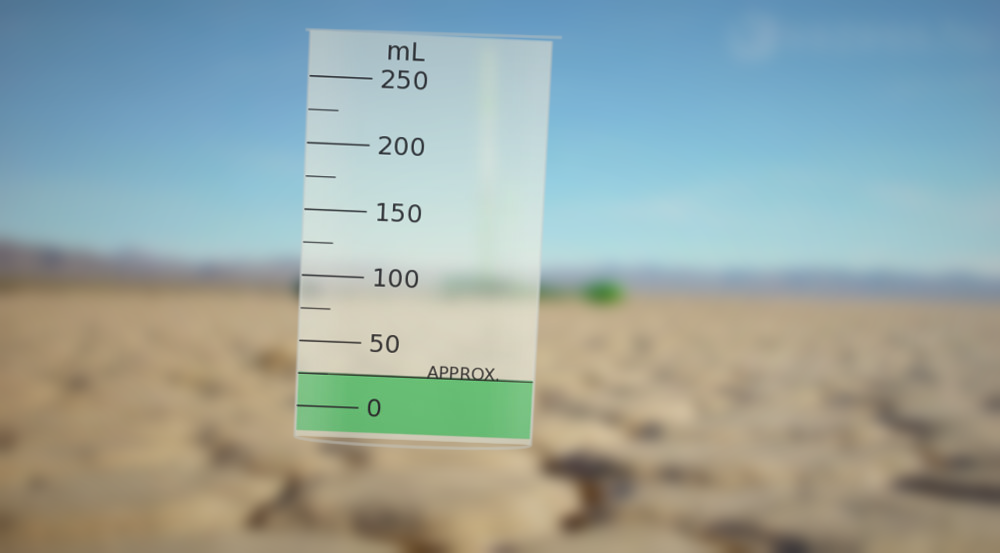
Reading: {"value": 25, "unit": "mL"}
